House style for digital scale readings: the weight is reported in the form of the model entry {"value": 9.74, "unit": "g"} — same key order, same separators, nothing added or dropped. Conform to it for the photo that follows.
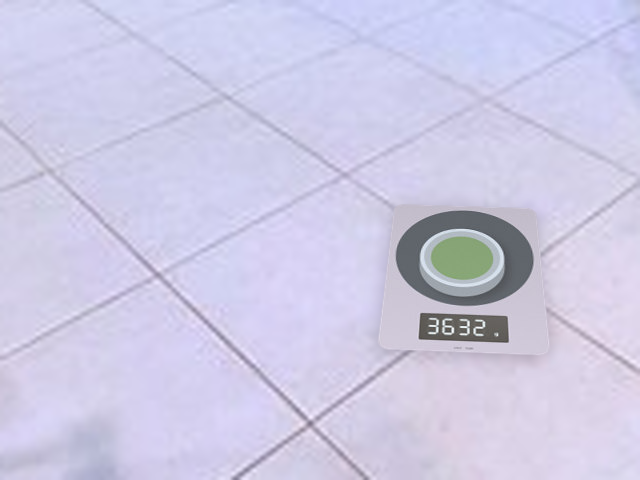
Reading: {"value": 3632, "unit": "g"}
